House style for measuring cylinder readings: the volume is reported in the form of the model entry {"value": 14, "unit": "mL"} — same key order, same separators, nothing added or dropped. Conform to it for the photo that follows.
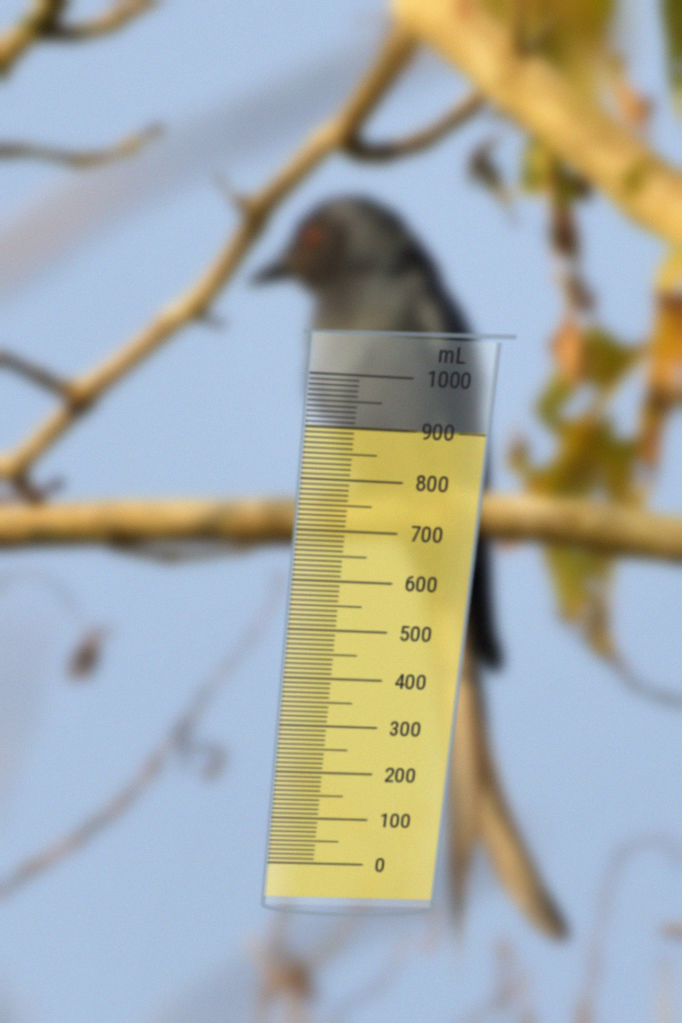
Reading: {"value": 900, "unit": "mL"}
